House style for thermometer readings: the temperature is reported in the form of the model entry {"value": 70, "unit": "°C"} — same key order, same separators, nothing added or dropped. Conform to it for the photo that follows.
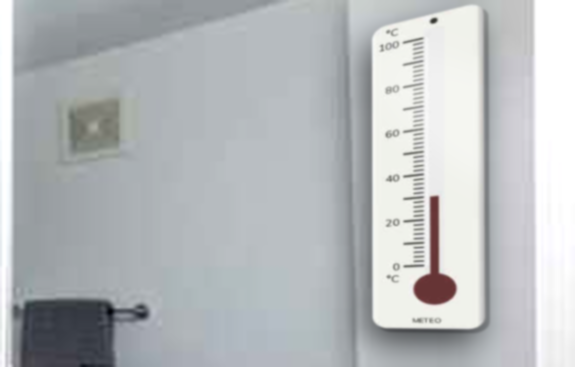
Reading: {"value": 30, "unit": "°C"}
